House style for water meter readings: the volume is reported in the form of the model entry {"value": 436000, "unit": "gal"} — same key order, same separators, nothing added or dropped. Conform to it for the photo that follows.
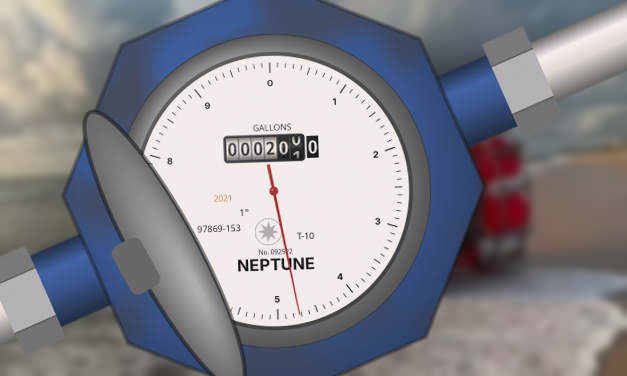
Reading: {"value": 2004.7, "unit": "gal"}
